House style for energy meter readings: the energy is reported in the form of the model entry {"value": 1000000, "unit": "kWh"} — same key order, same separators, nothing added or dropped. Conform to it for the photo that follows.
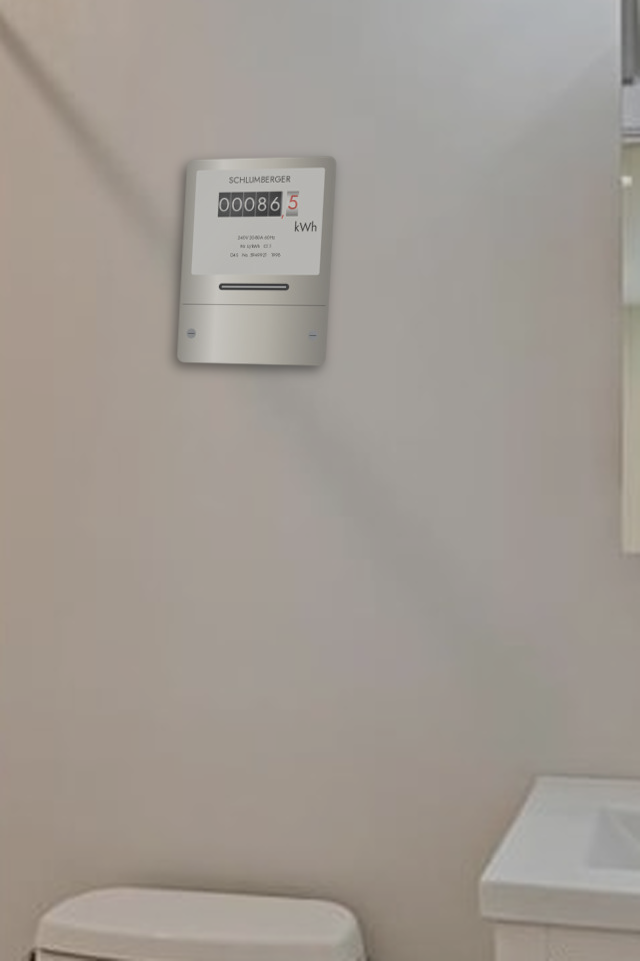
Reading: {"value": 86.5, "unit": "kWh"}
